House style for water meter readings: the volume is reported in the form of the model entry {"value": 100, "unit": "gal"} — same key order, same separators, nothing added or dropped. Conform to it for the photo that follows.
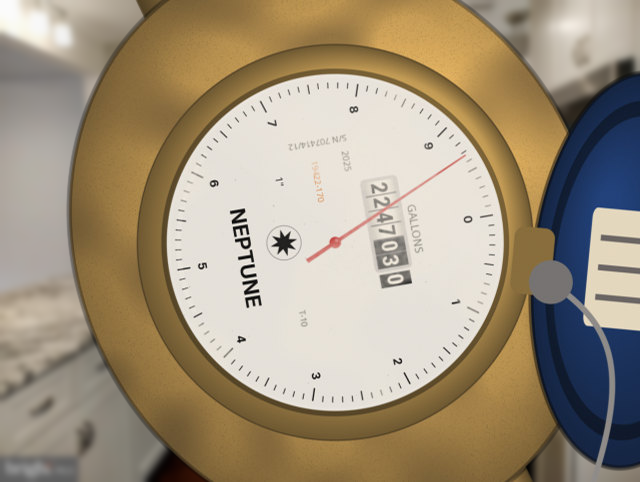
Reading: {"value": 2247029.3, "unit": "gal"}
